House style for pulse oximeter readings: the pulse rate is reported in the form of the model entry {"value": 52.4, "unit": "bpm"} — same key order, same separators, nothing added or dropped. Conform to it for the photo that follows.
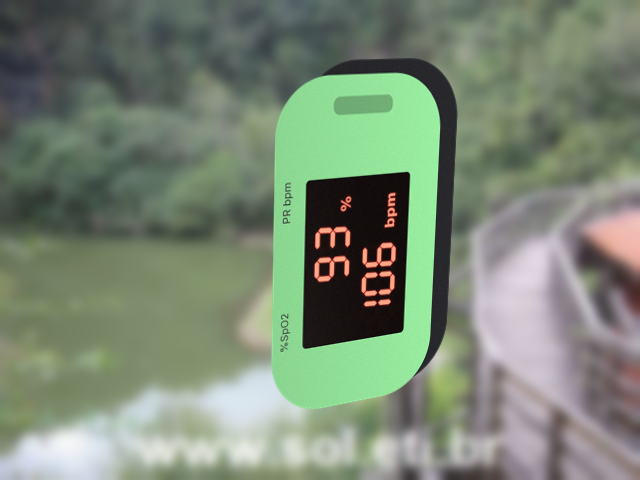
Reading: {"value": 106, "unit": "bpm"}
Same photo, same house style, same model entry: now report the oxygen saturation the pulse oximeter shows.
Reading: {"value": 93, "unit": "%"}
